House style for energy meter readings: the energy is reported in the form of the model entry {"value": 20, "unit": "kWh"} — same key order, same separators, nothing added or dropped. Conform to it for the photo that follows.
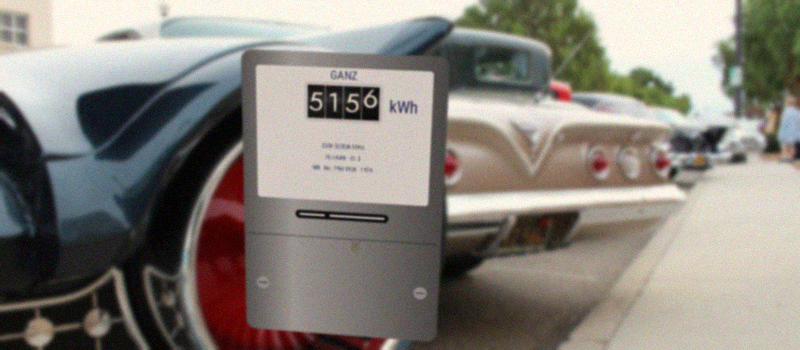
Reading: {"value": 5156, "unit": "kWh"}
